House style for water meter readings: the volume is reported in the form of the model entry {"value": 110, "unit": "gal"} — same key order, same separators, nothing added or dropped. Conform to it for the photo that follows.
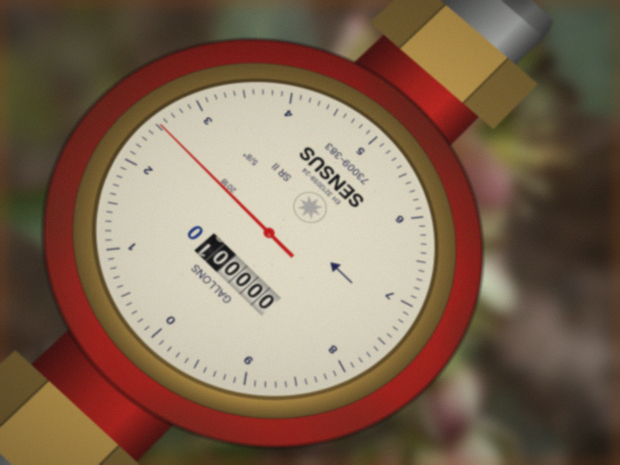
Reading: {"value": 12.5, "unit": "gal"}
